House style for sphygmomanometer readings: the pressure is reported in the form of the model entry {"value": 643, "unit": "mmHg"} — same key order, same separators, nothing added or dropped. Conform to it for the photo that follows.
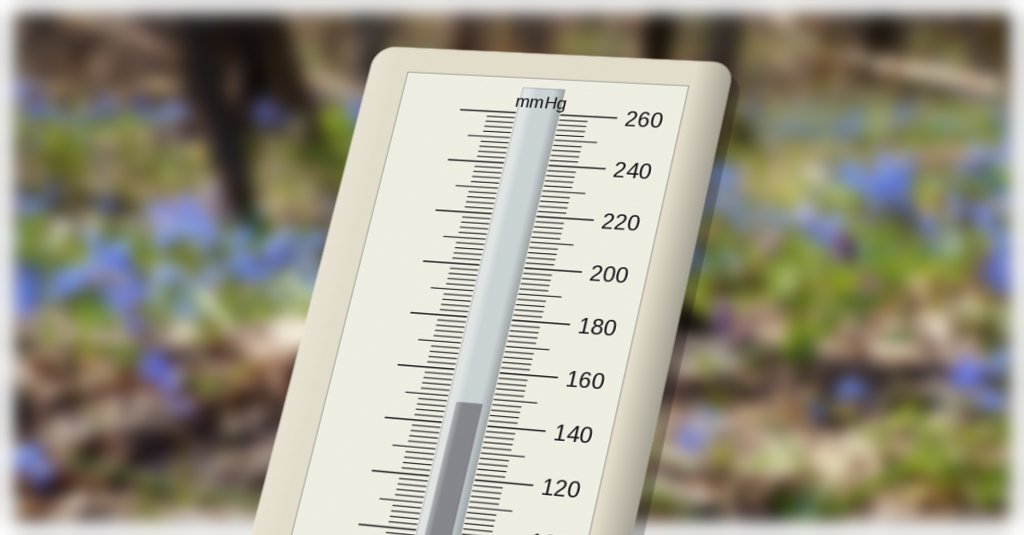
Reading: {"value": 148, "unit": "mmHg"}
